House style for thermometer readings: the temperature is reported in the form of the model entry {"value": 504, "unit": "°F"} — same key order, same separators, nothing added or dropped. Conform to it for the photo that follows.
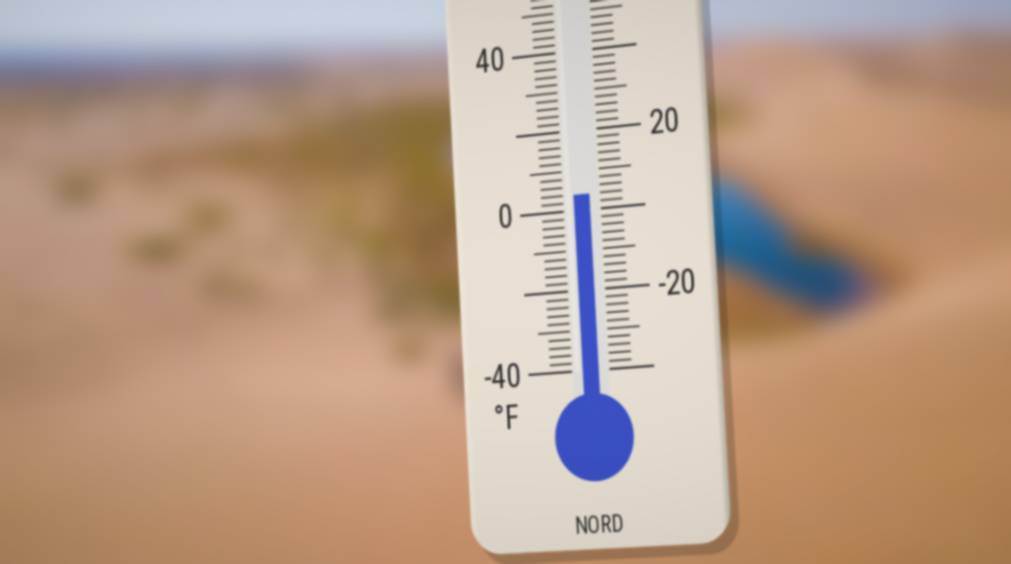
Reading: {"value": 4, "unit": "°F"}
